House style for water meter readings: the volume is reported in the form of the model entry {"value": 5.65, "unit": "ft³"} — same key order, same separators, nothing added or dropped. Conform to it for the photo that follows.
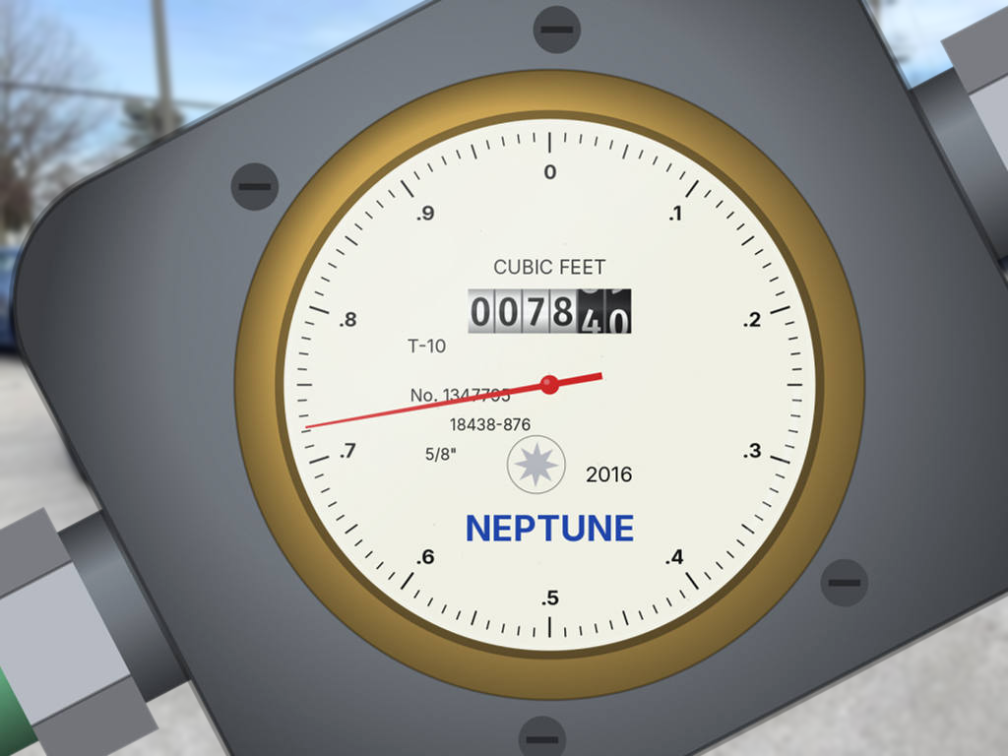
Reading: {"value": 7839.72, "unit": "ft³"}
